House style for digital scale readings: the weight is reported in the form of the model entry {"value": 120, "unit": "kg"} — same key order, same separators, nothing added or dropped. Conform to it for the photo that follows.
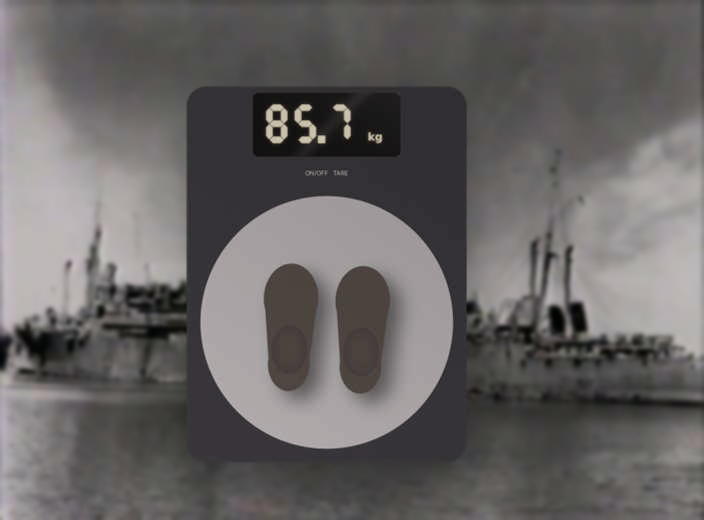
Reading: {"value": 85.7, "unit": "kg"}
